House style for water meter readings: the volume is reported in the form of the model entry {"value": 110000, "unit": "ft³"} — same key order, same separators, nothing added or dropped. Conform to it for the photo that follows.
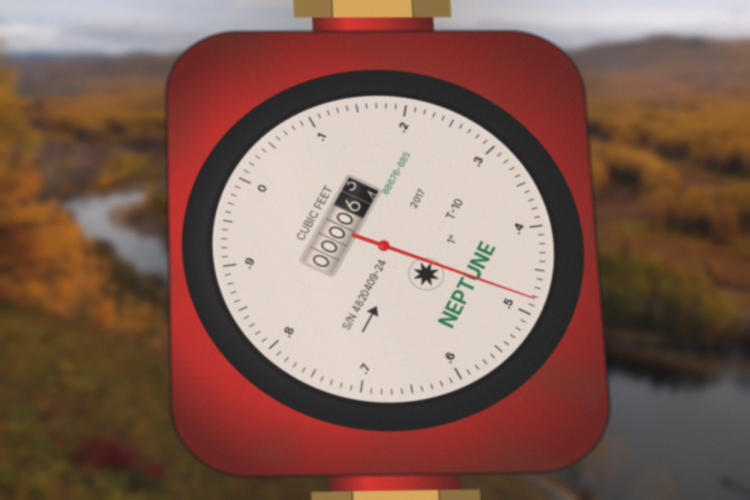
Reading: {"value": 63.48, "unit": "ft³"}
